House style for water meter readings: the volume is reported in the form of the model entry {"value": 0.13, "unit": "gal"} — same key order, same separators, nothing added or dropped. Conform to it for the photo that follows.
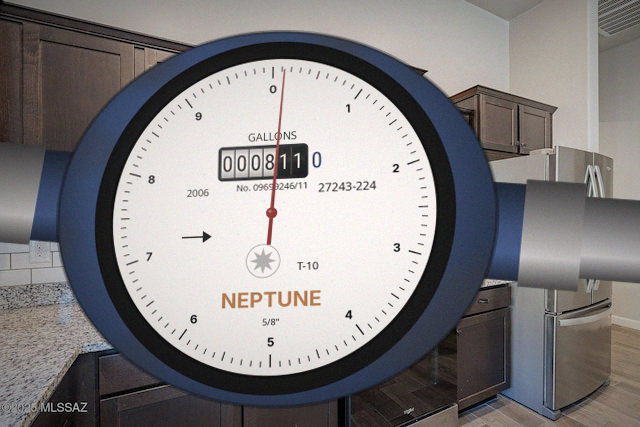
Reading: {"value": 8110.1, "unit": "gal"}
